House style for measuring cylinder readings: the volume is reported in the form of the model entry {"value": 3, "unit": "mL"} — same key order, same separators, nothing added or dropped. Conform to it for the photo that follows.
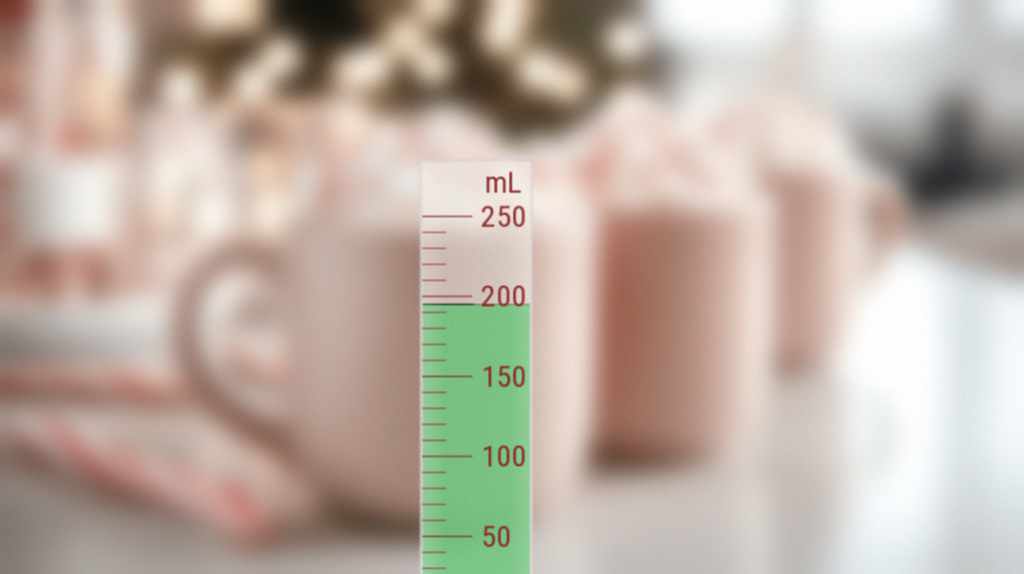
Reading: {"value": 195, "unit": "mL"}
